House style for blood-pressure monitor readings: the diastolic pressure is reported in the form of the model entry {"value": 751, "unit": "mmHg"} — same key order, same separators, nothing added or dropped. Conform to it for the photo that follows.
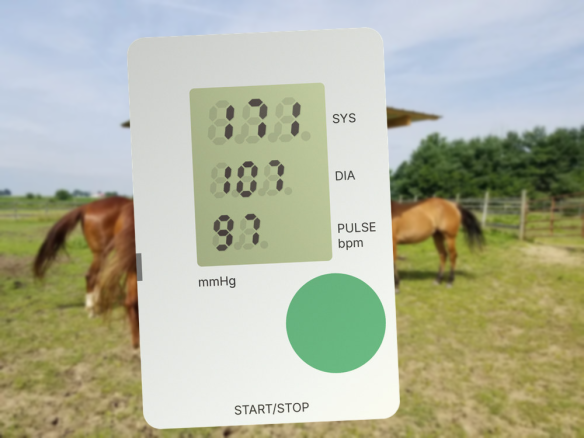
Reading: {"value": 107, "unit": "mmHg"}
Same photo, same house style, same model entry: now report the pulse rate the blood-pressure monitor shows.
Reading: {"value": 97, "unit": "bpm"}
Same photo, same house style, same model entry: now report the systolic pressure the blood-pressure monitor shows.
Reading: {"value": 171, "unit": "mmHg"}
